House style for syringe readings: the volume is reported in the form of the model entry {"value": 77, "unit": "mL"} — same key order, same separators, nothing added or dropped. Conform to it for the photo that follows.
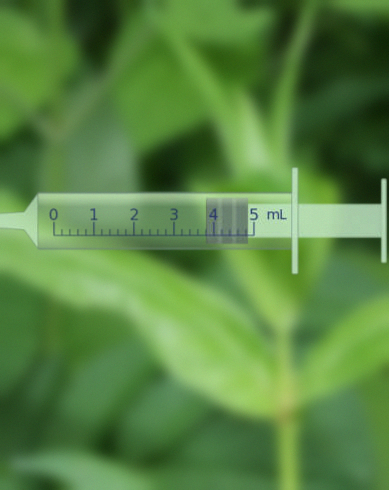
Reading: {"value": 3.8, "unit": "mL"}
